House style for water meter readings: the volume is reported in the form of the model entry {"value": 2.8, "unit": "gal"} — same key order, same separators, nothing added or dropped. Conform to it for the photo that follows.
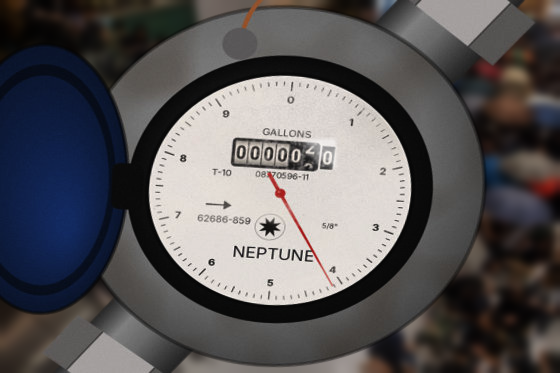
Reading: {"value": 24.1, "unit": "gal"}
